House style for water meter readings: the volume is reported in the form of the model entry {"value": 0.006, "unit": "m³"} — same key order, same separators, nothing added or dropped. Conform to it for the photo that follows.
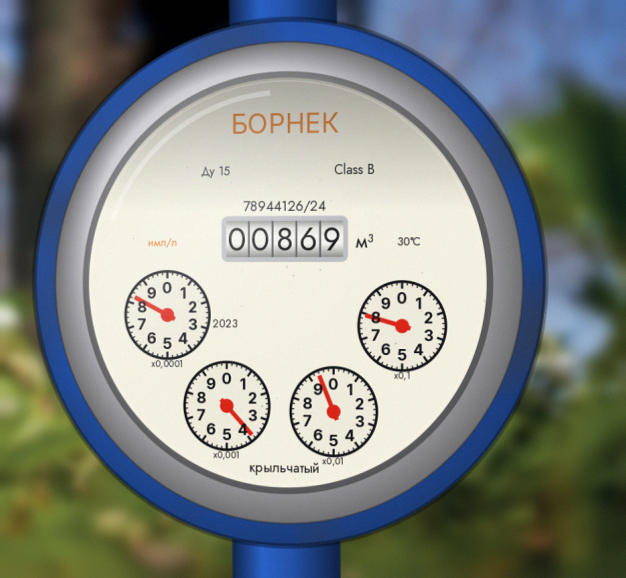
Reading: {"value": 869.7938, "unit": "m³"}
